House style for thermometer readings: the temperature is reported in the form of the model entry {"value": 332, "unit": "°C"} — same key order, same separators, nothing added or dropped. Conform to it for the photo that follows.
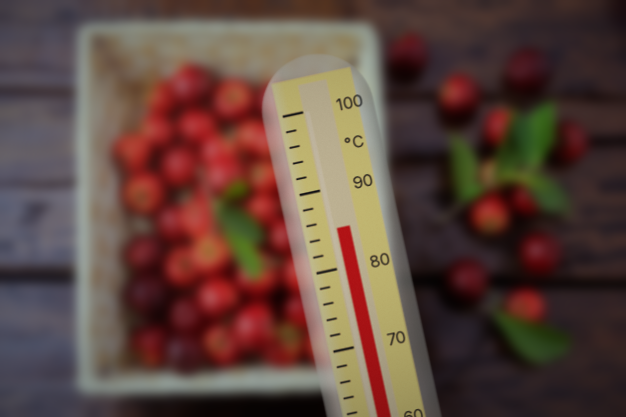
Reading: {"value": 85, "unit": "°C"}
